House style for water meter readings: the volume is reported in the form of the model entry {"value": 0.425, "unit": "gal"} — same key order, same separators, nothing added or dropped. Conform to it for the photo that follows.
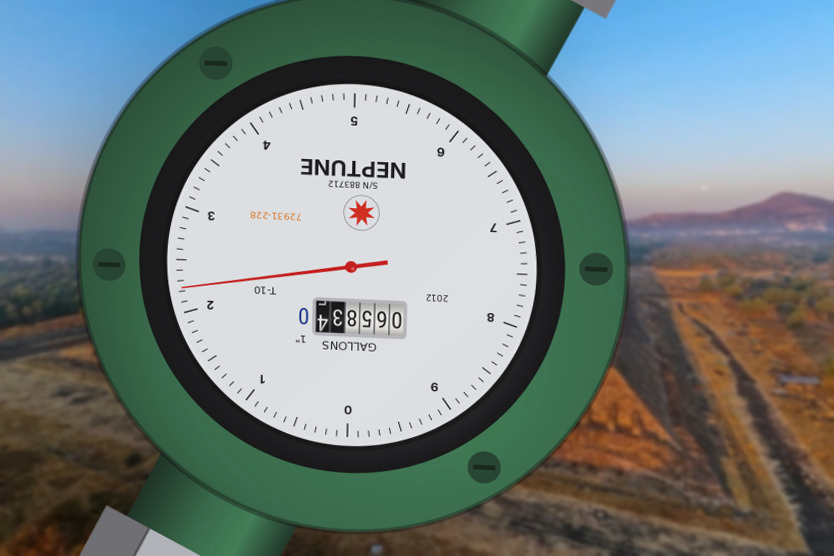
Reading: {"value": 658342.2, "unit": "gal"}
